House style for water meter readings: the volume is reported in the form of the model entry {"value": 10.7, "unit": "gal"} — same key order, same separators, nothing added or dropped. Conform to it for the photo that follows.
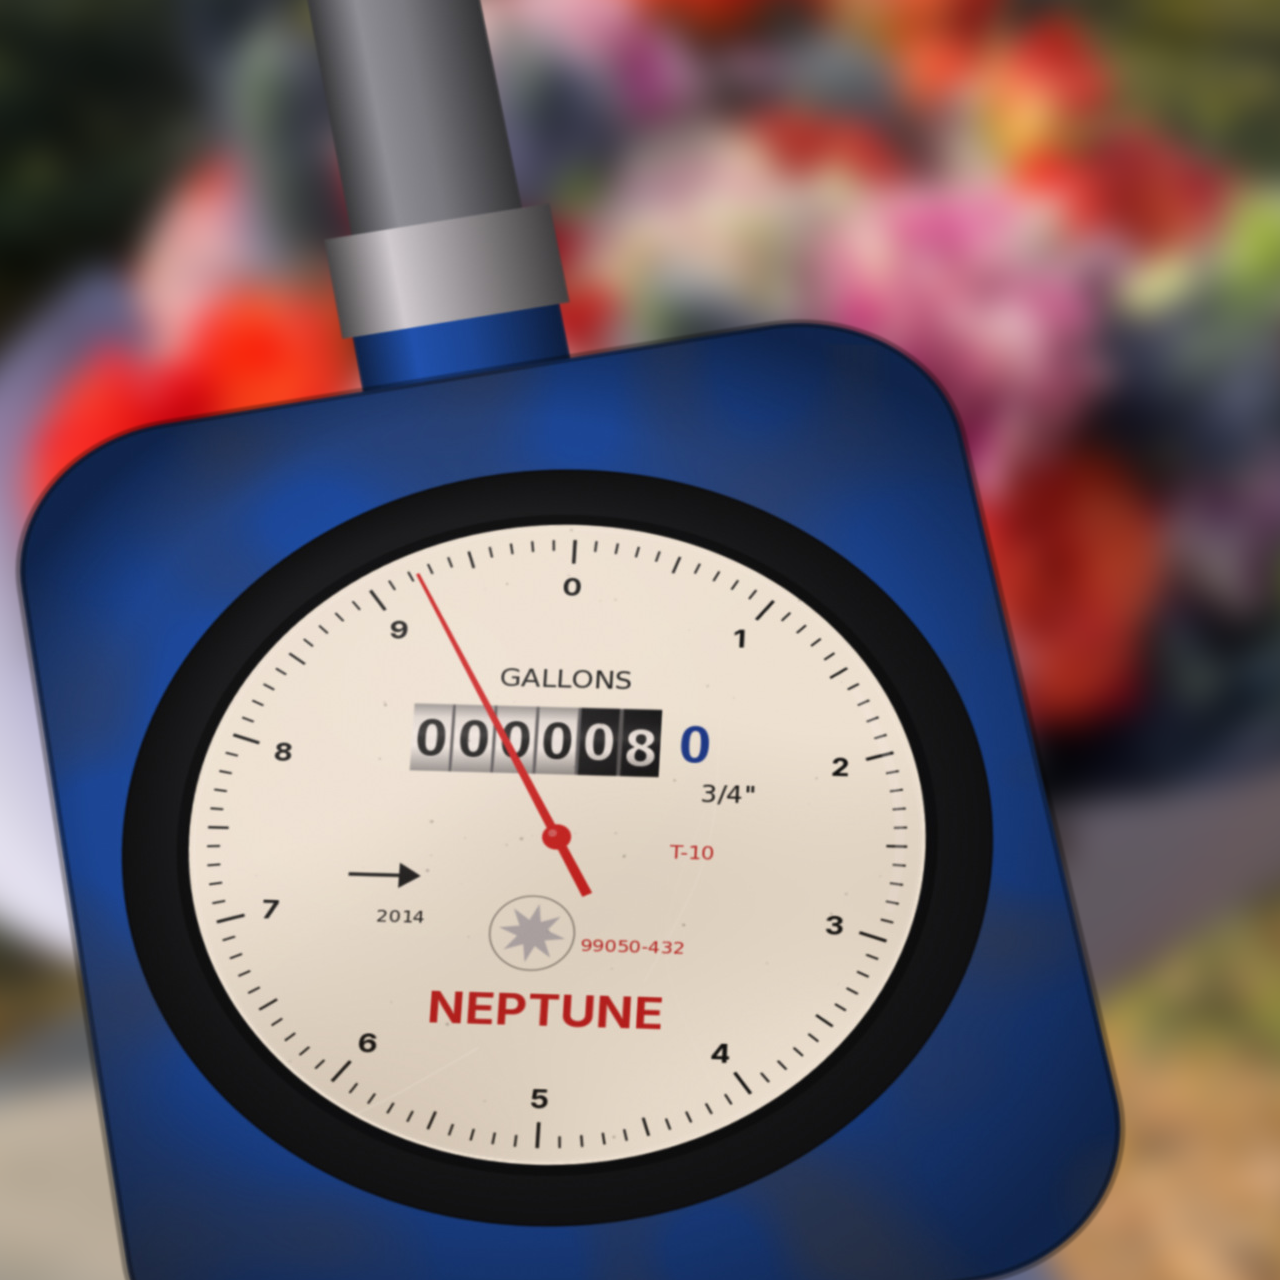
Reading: {"value": 79.2, "unit": "gal"}
